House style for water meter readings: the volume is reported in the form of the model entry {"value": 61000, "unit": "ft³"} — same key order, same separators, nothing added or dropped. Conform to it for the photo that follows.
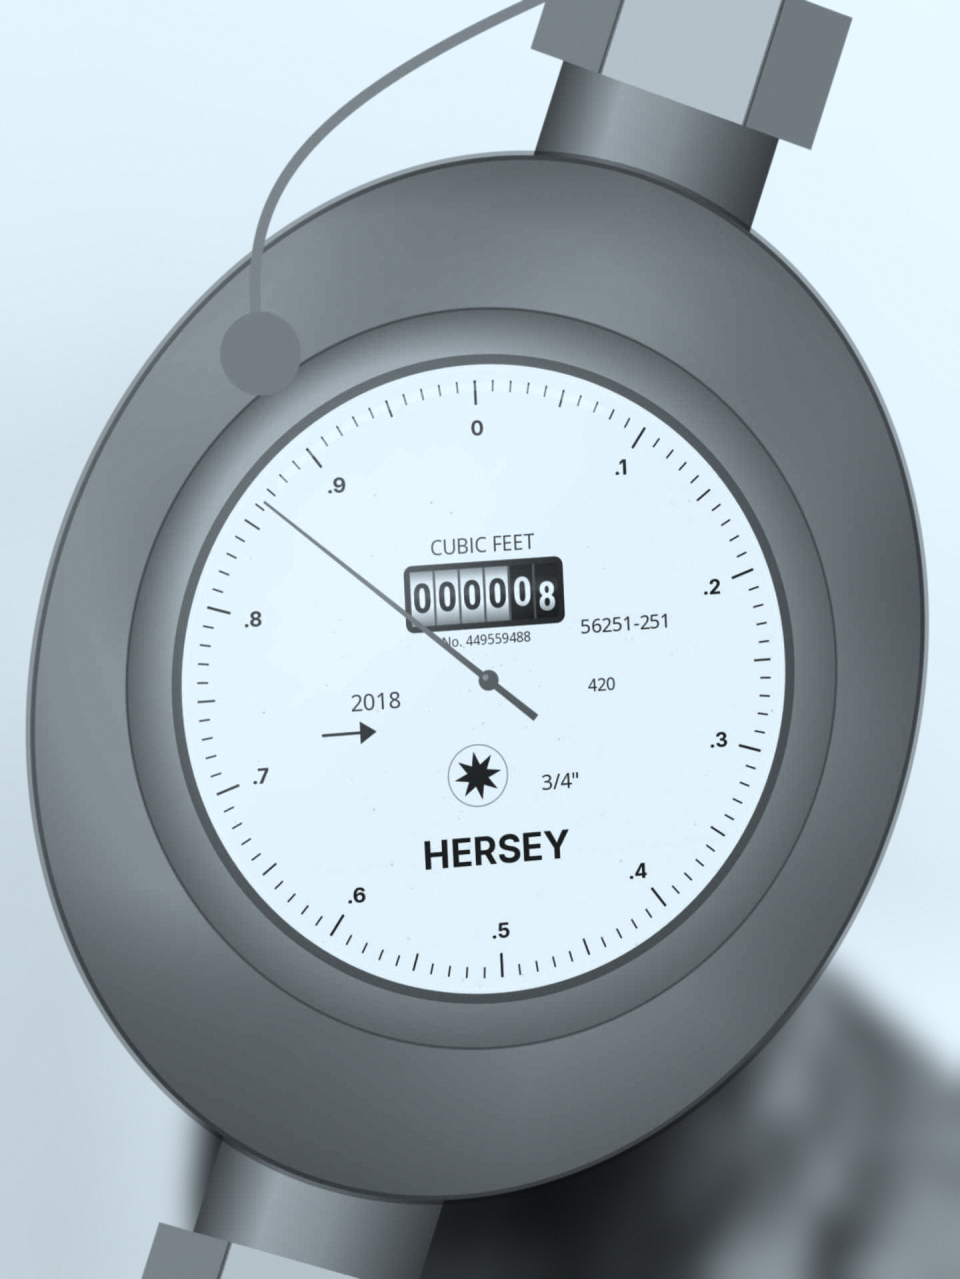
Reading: {"value": 7.86, "unit": "ft³"}
